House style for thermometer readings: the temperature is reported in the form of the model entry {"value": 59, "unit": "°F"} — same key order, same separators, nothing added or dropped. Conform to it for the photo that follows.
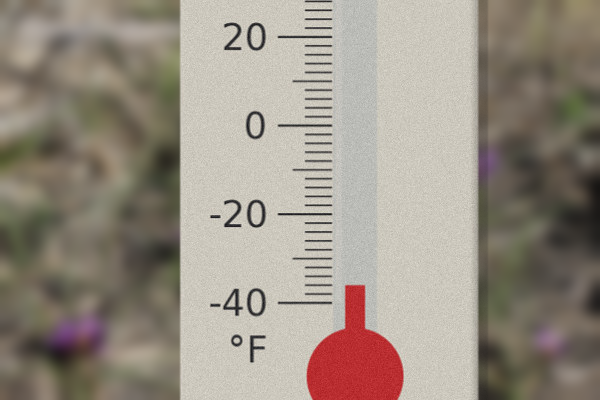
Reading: {"value": -36, "unit": "°F"}
